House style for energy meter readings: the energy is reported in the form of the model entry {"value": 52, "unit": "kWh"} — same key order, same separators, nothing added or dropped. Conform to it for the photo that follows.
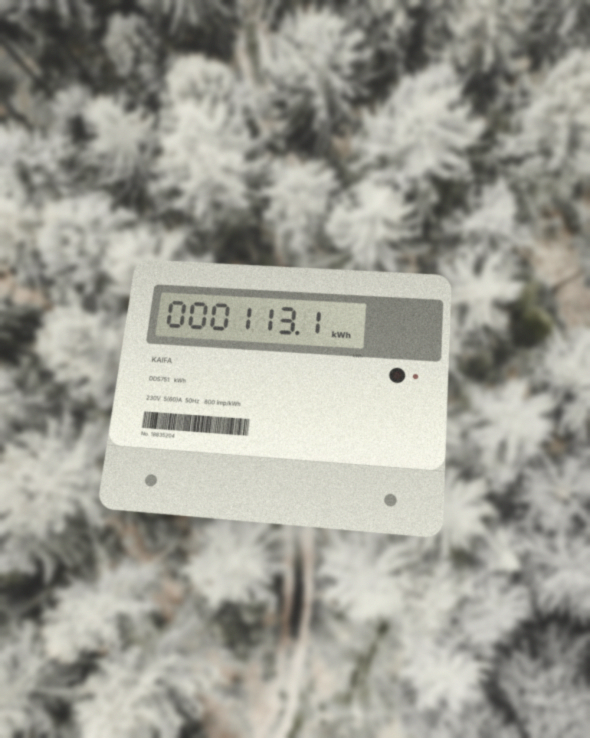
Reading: {"value": 113.1, "unit": "kWh"}
